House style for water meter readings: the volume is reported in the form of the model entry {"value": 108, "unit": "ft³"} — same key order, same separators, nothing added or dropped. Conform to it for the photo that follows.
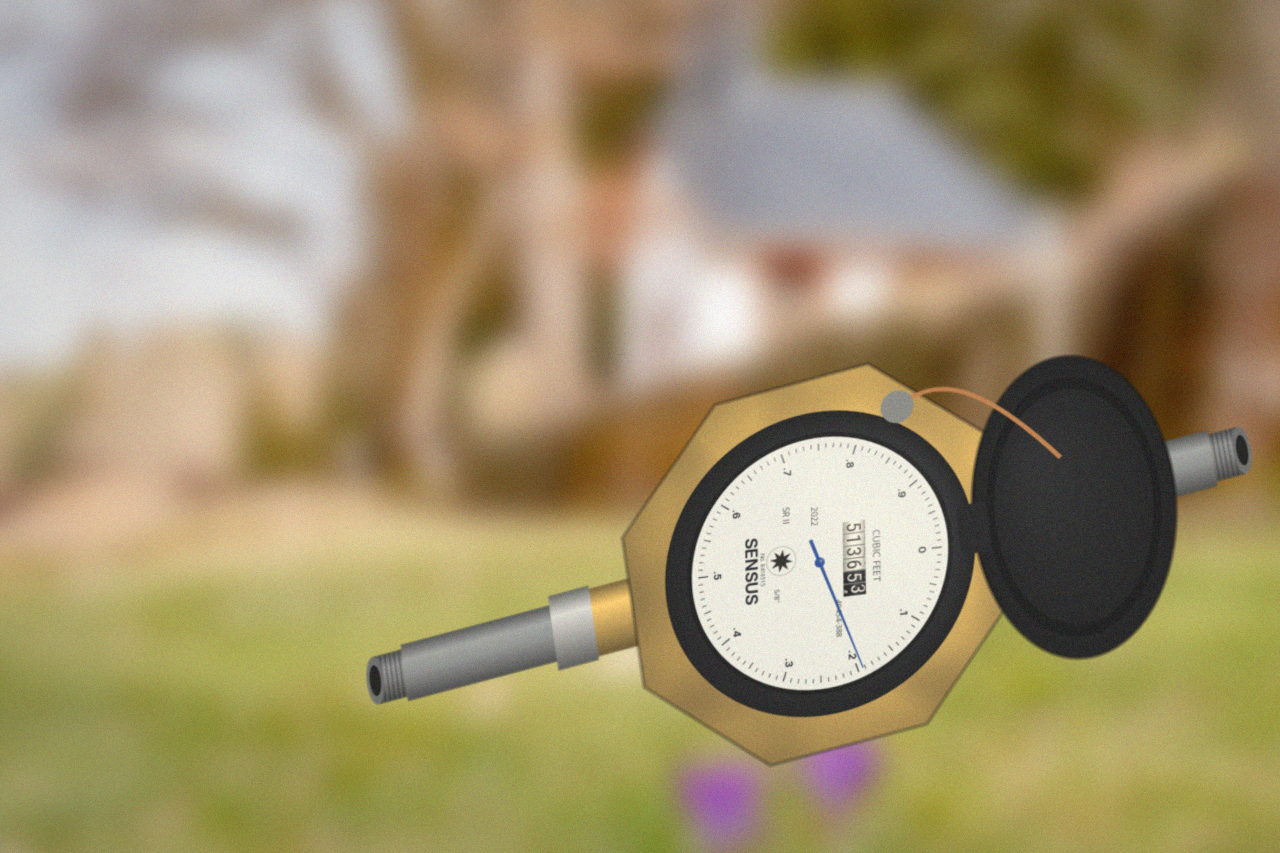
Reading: {"value": 513653.19, "unit": "ft³"}
